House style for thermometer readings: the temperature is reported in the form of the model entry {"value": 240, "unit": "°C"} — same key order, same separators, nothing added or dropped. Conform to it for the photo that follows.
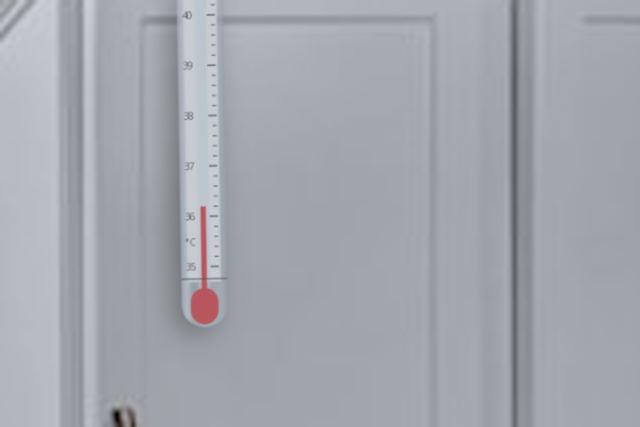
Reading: {"value": 36.2, "unit": "°C"}
